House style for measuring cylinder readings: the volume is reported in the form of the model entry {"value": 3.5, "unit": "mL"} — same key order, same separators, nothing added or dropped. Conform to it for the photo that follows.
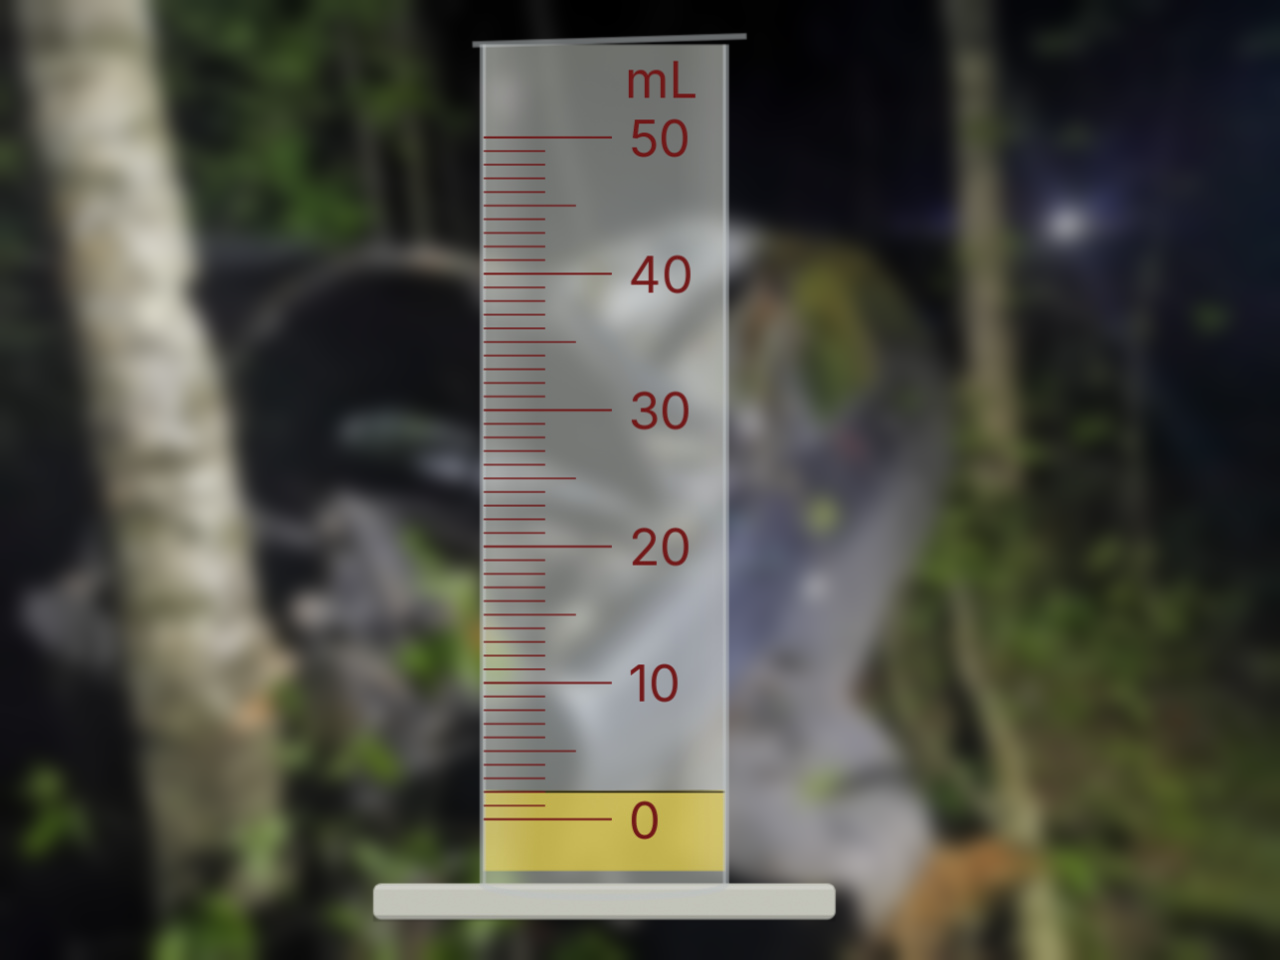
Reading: {"value": 2, "unit": "mL"}
